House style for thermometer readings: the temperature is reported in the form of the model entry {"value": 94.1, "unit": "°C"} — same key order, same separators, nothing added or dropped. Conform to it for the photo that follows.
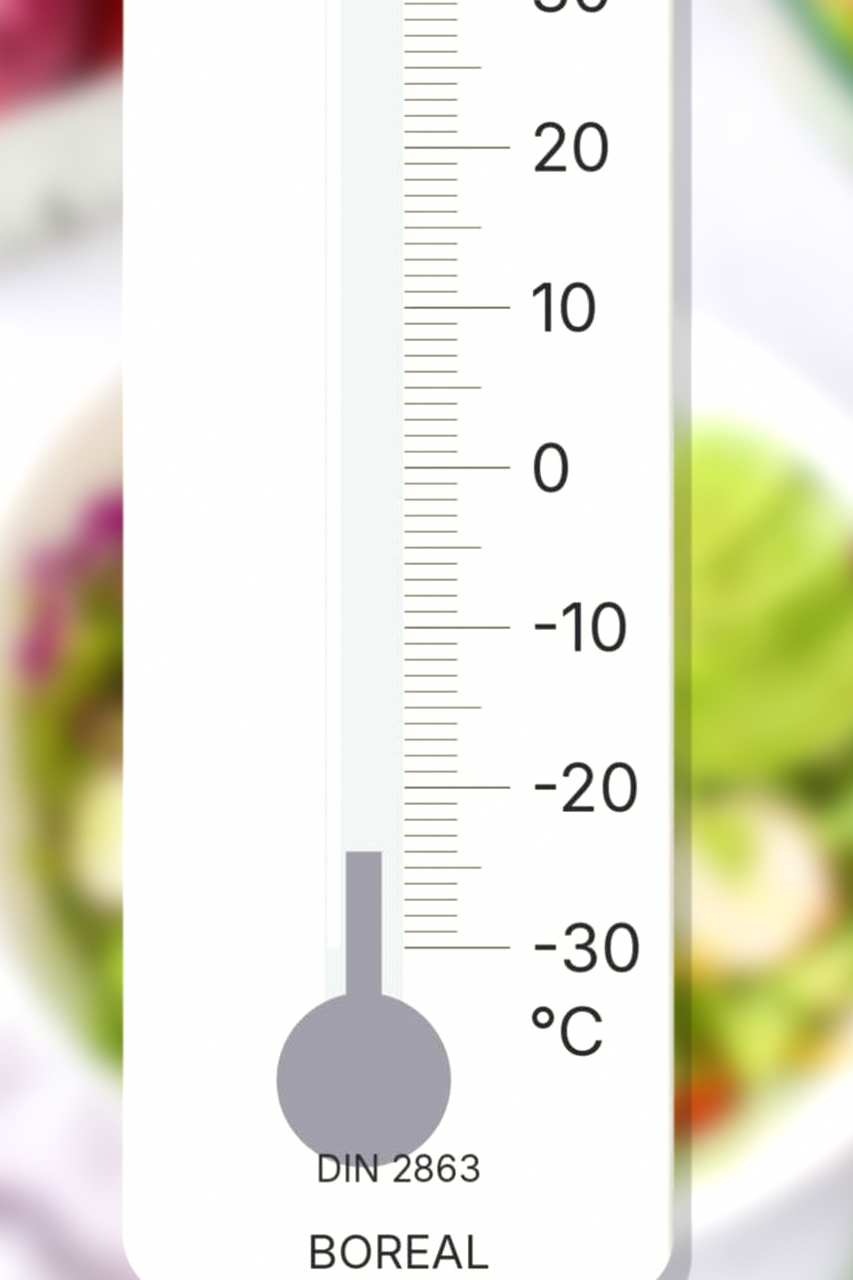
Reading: {"value": -24, "unit": "°C"}
